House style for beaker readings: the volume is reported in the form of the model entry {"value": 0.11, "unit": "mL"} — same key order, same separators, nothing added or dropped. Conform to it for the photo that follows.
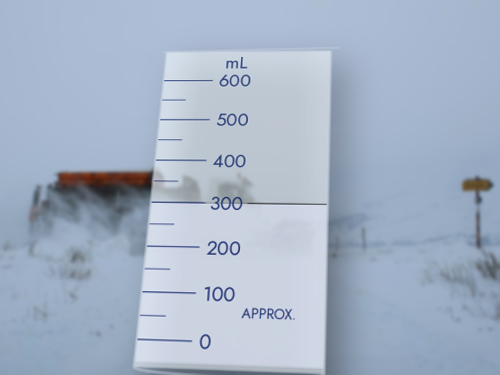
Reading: {"value": 300, "unit": "mL"}
